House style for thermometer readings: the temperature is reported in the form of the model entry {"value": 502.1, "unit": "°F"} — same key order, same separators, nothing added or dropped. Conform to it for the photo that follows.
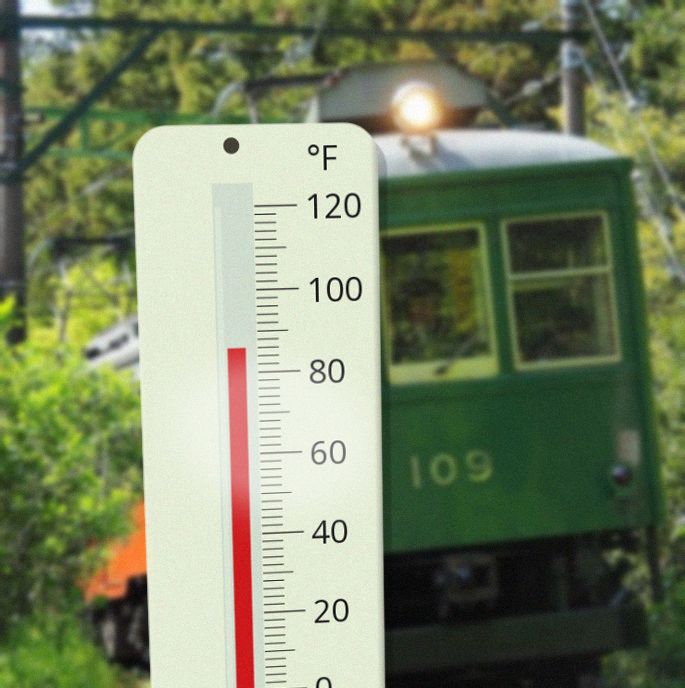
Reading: {"value": 86, "unit": "°F"}
